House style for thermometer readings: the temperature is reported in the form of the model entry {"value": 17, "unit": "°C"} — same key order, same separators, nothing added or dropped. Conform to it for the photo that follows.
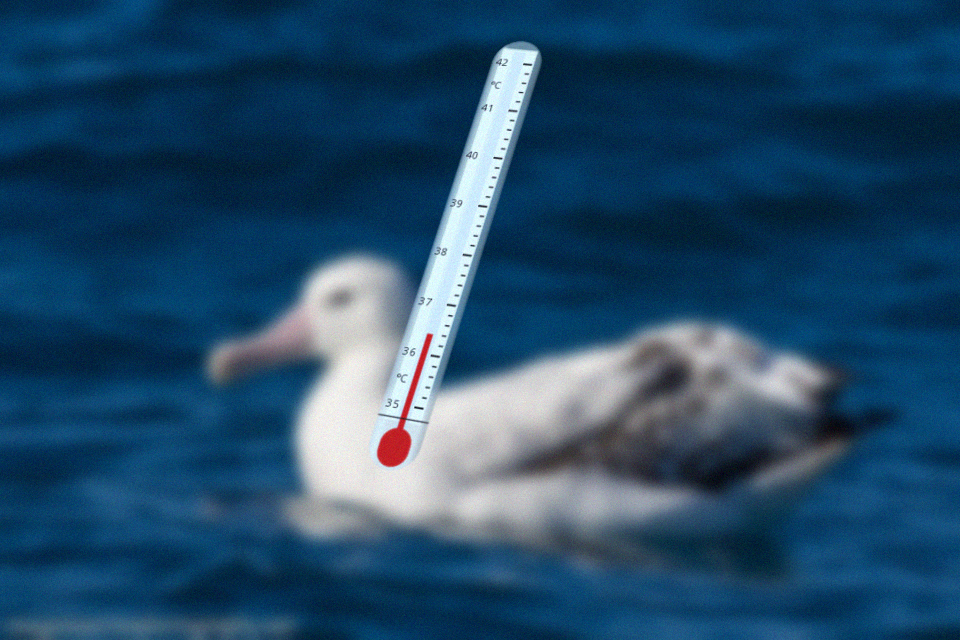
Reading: {"value": 36.4, "unit": "°C"}
